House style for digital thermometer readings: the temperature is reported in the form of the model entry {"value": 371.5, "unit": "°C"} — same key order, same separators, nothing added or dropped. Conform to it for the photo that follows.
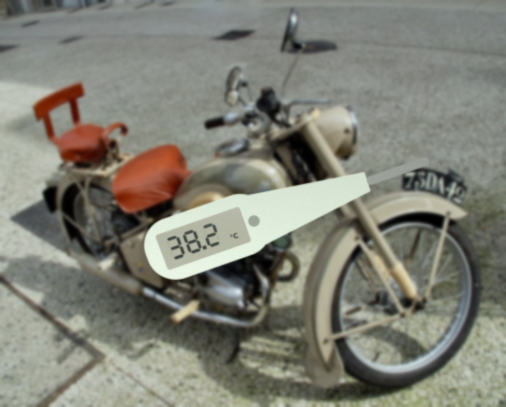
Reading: {"value": 38.2, "unit": "°C"}
